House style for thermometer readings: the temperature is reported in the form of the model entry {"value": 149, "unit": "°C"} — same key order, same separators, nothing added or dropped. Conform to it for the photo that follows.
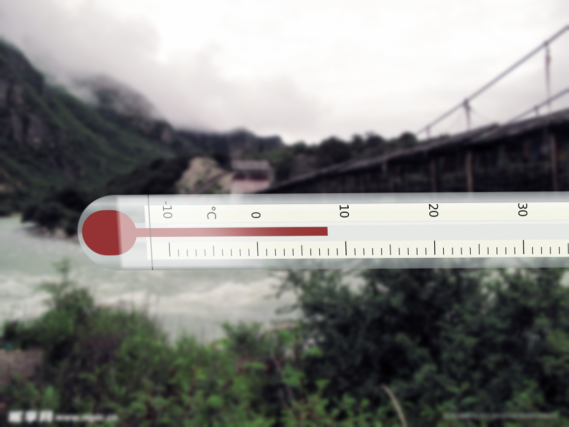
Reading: {"value": 8, "unit": "°C"}
